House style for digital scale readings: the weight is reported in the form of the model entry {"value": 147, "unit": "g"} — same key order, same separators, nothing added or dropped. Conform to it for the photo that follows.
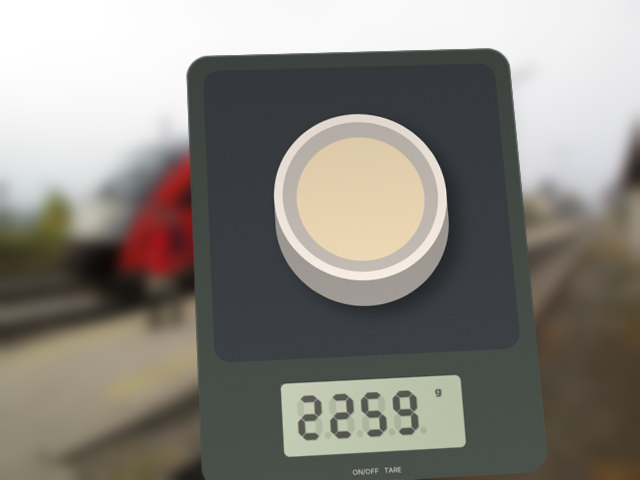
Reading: {"value": 2259, "unit": "g"}
